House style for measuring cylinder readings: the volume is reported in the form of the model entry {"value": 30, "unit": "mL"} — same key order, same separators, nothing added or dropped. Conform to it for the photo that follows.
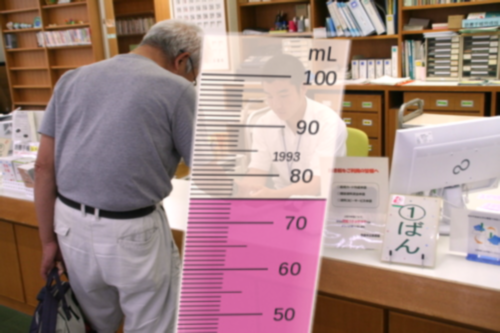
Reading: {"value": 75, "unit": "mL"}
